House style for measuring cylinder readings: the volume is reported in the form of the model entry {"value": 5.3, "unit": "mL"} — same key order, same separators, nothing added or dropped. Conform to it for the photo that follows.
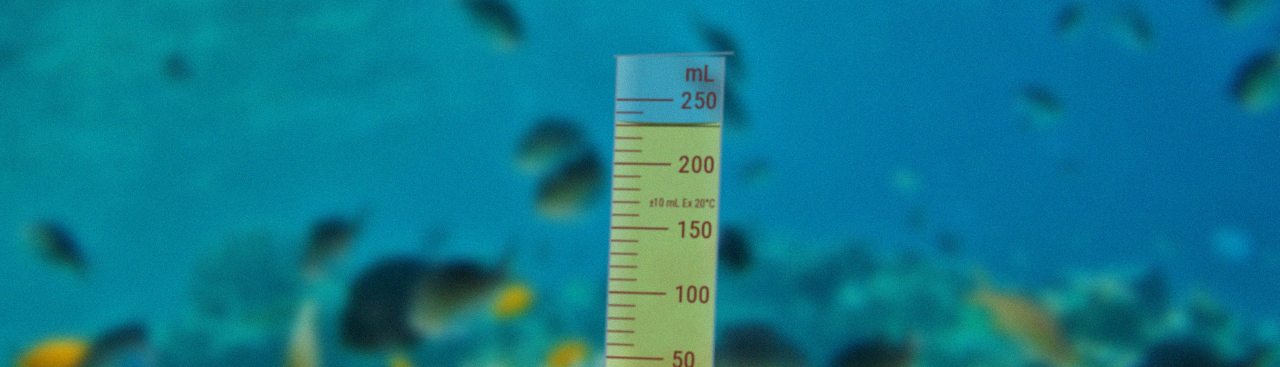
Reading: {"value": 230, "unit": "mL"}
